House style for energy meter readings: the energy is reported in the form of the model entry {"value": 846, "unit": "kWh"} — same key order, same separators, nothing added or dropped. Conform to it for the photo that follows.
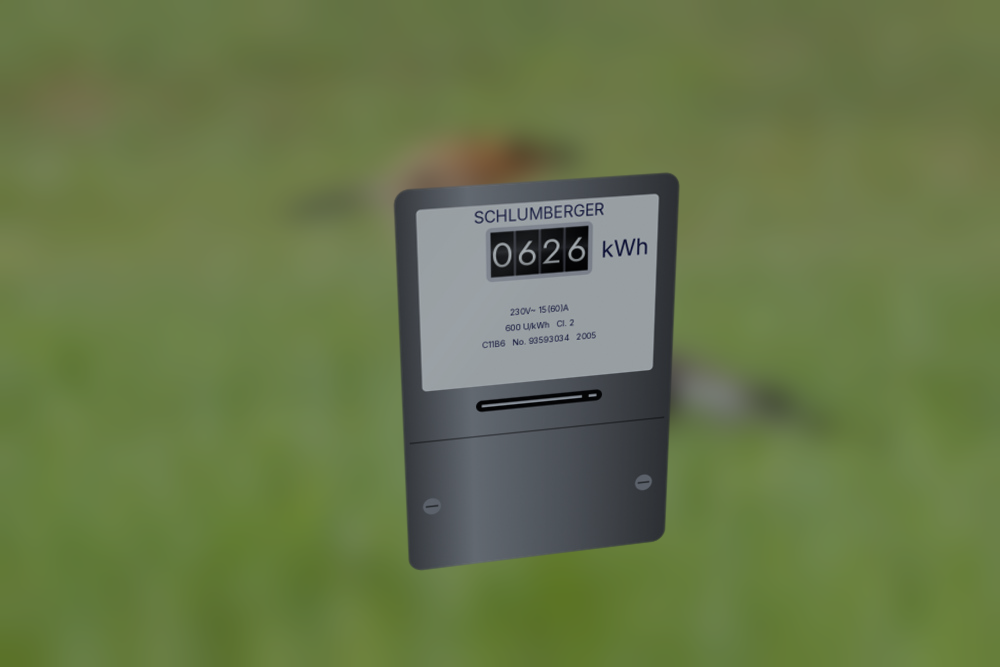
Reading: {"value": 626, "unit": "kWh"}
